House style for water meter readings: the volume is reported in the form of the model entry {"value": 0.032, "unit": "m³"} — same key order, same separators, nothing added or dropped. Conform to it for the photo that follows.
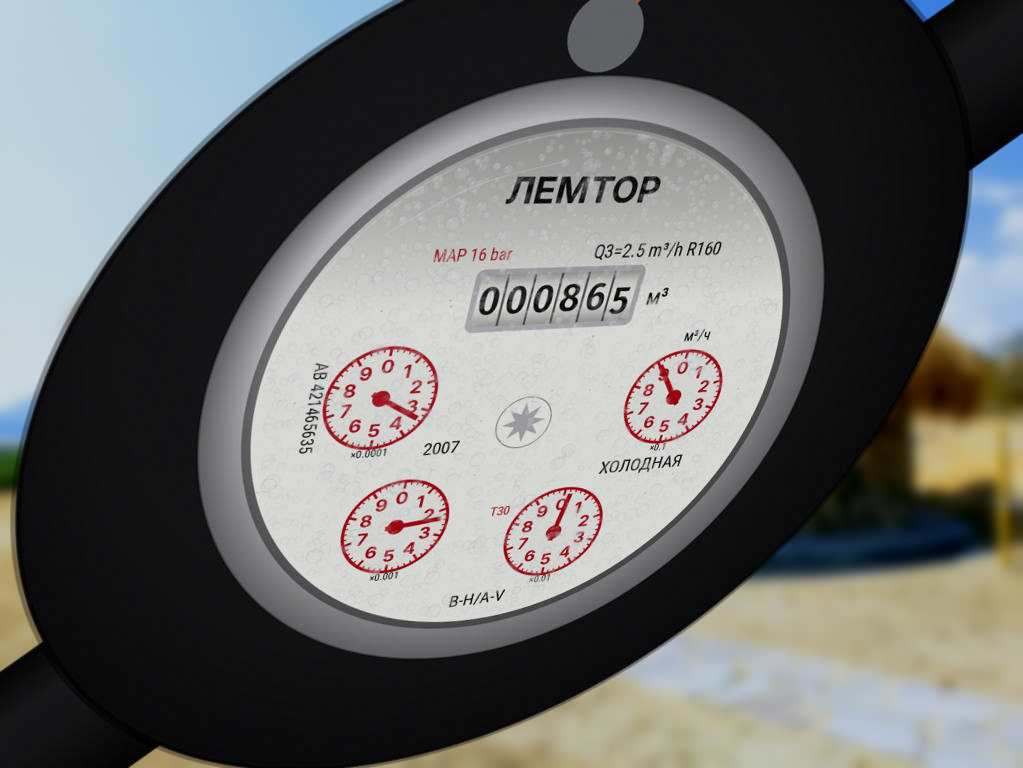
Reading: {"value": 864.9023, "unit": "m³"}
